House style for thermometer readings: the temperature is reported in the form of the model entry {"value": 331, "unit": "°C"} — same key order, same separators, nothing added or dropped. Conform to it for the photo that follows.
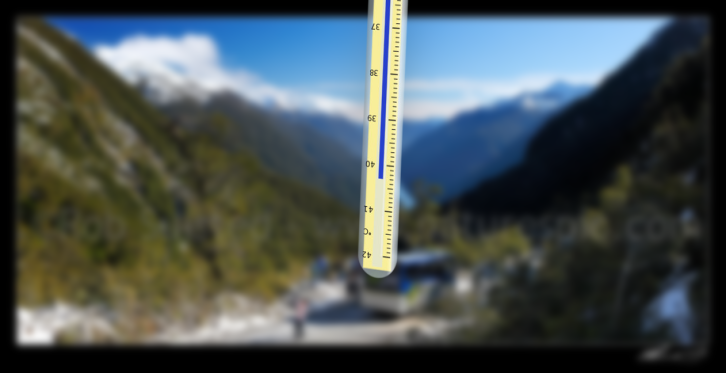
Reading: {"value": 40.3, "unit": "°C"}
